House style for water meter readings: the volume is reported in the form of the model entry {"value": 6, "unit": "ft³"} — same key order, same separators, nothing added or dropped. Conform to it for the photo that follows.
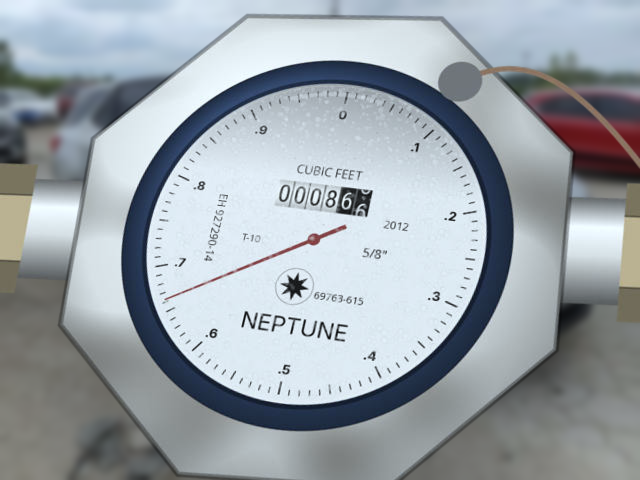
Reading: {"value": 865.66, "unit": "ft³"}
